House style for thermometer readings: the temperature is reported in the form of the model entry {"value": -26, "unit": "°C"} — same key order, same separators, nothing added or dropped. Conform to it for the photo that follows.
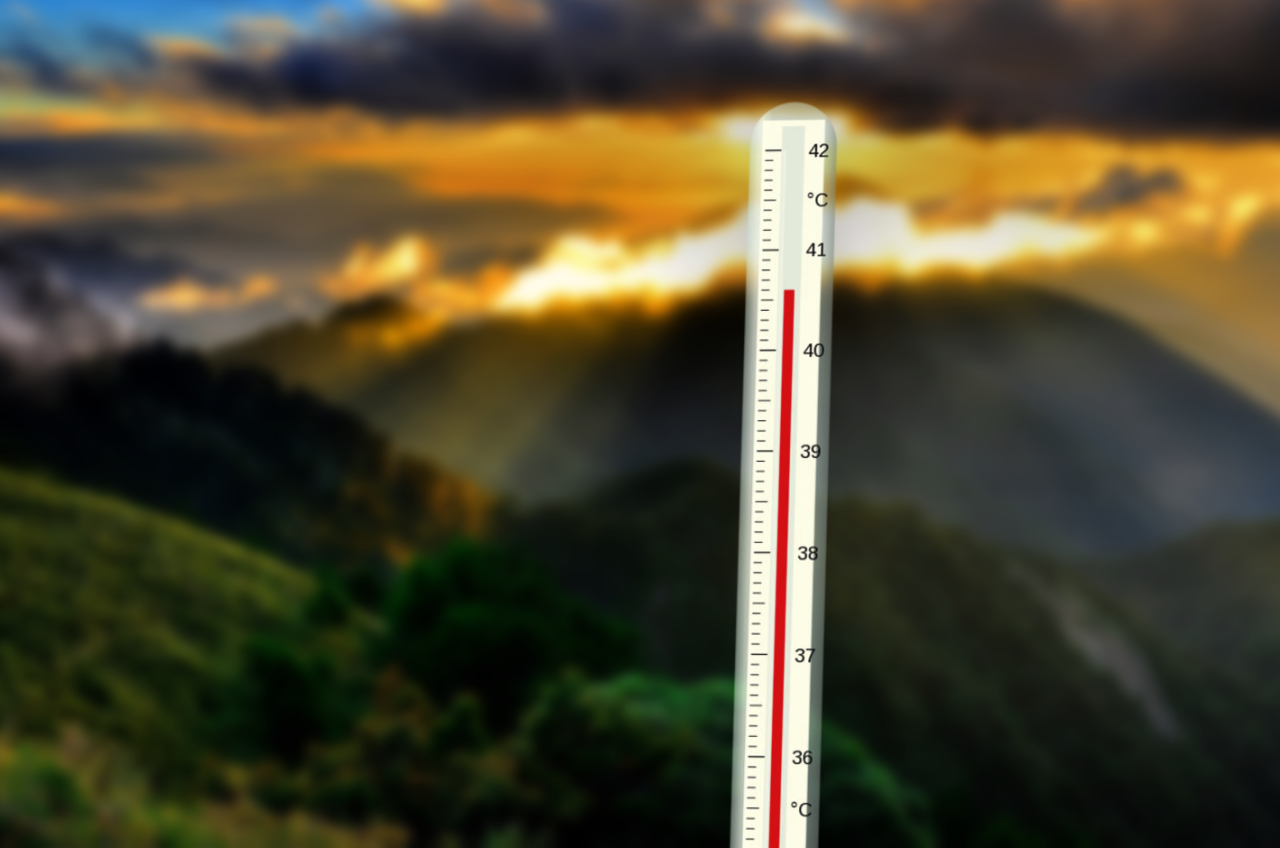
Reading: {"value": 40.6, "unit": "°C"}
